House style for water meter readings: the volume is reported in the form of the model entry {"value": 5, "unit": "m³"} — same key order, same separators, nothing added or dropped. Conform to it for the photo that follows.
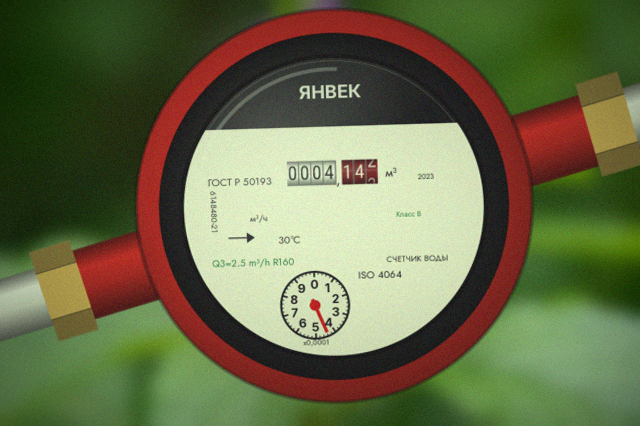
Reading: {"value": 4.1424, "unit": "m³"}
